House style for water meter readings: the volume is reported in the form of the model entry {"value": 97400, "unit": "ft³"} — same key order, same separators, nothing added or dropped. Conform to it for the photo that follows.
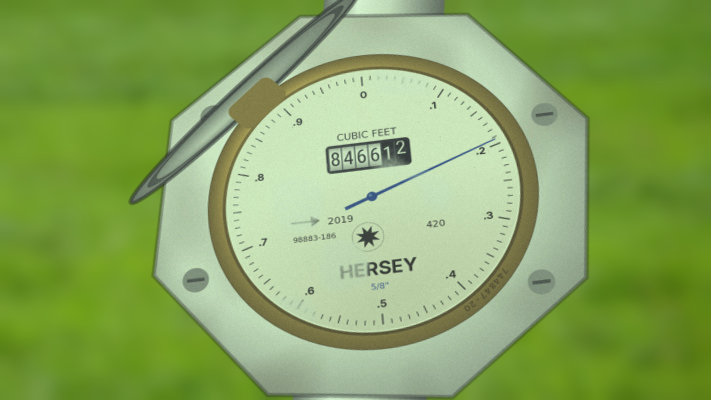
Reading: {"value": 846612.19, "unit": "ft³"}
